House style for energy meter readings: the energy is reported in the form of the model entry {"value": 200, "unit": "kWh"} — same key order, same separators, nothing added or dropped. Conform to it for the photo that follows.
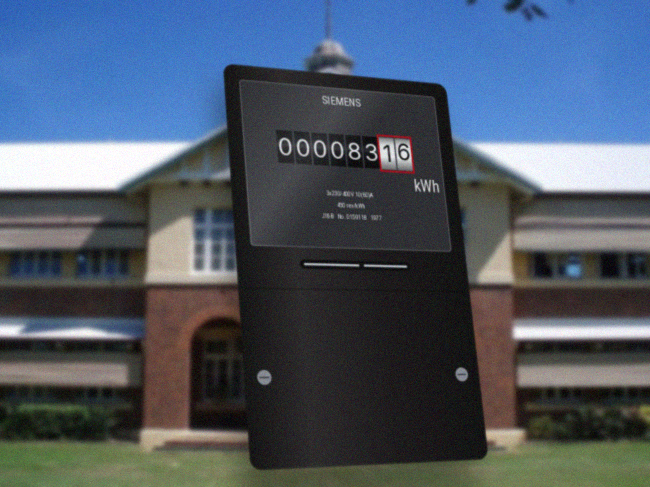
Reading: {"value": 83.16, "unit": "kWh"}
